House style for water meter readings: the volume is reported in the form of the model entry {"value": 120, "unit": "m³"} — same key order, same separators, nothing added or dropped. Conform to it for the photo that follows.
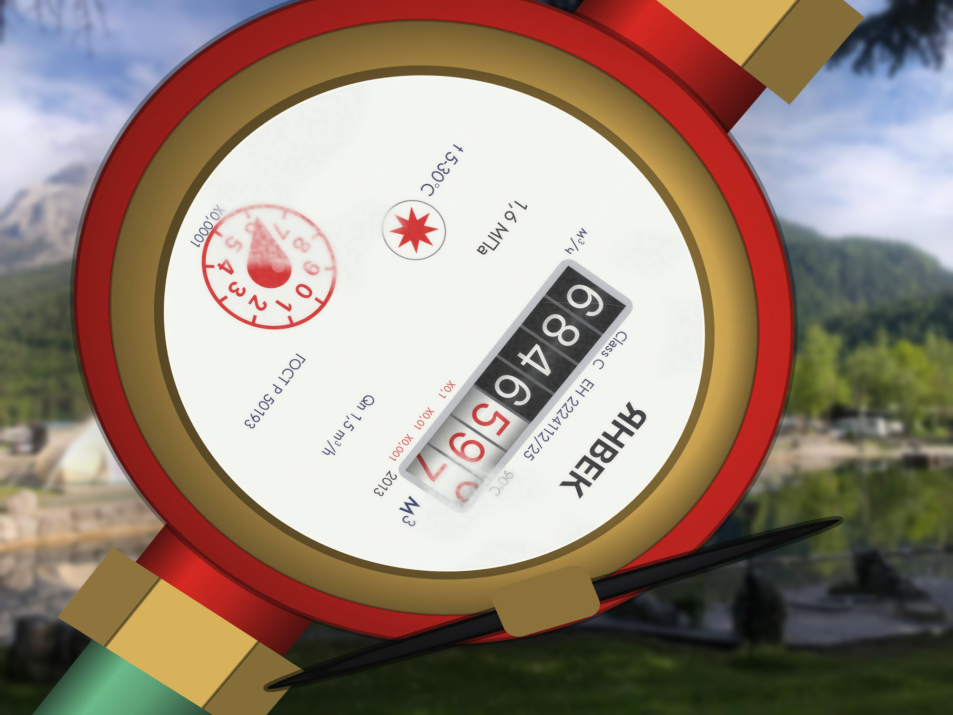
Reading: {"value": 6846.5966, "unit": "m³"}
